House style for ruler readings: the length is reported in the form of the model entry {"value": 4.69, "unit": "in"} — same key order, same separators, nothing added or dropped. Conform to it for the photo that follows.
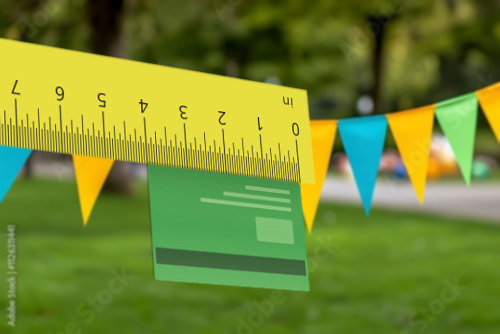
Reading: {"value": 4, "unit": "in"}
